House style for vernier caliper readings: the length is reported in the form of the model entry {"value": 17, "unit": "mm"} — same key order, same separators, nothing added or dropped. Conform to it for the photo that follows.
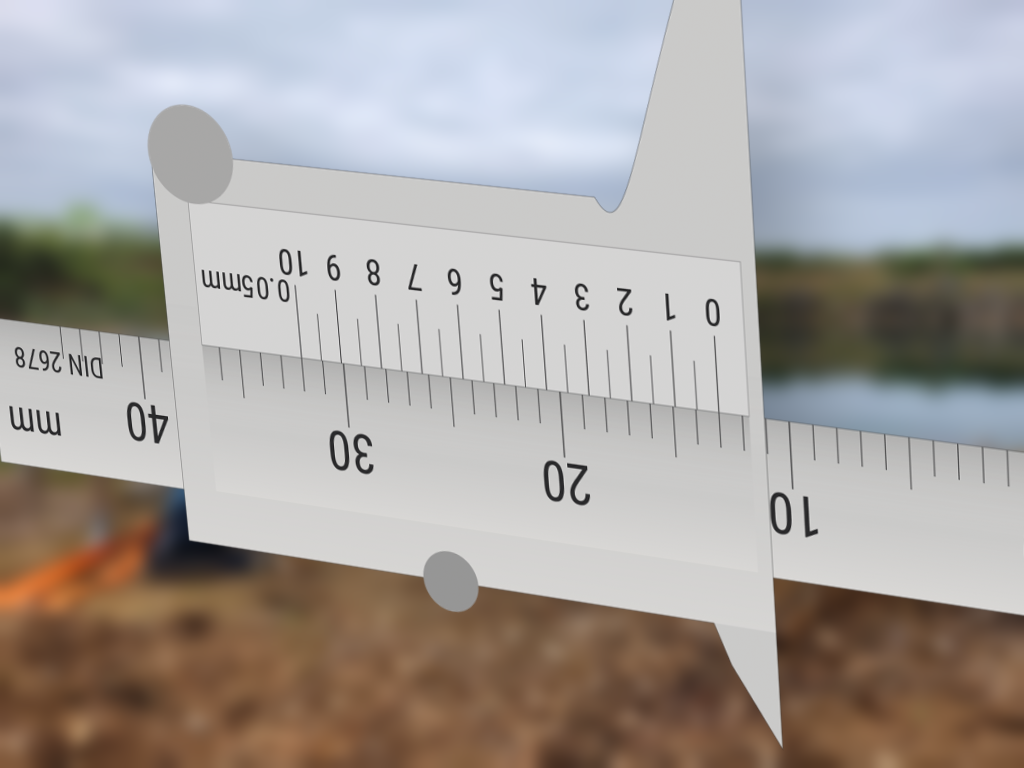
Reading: {"value": 13.0, "unit": "mm"}
